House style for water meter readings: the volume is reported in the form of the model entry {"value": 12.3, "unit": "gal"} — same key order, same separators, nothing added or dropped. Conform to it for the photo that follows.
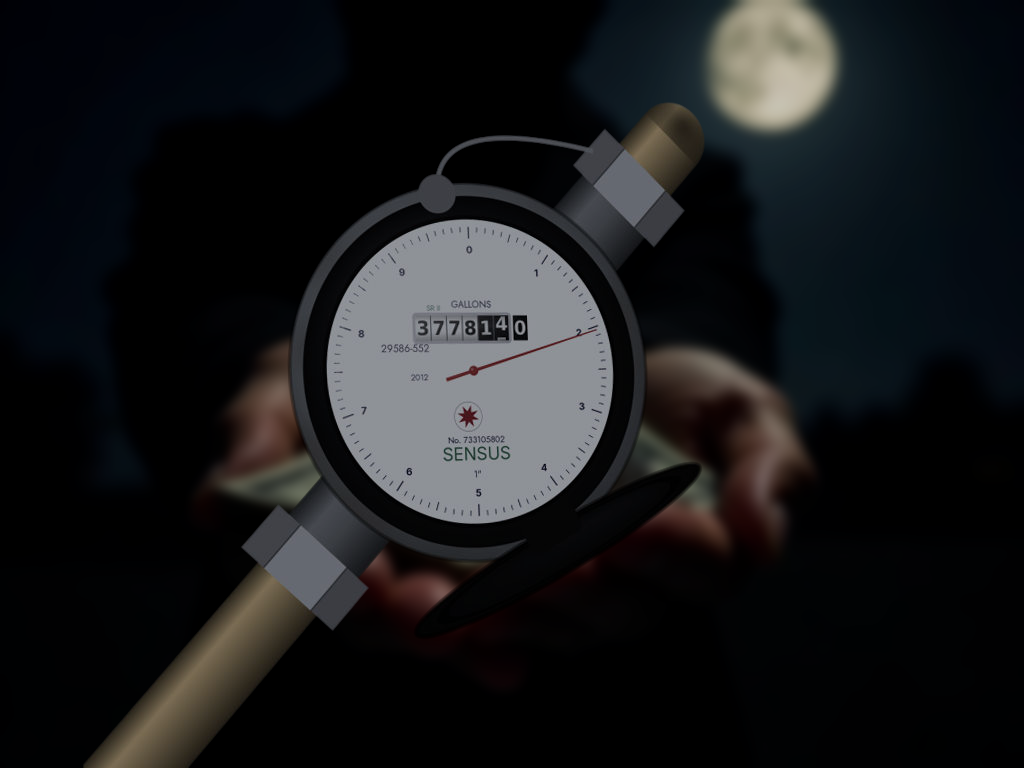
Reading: {"value": 3778142.0, "unit": "gal"}
